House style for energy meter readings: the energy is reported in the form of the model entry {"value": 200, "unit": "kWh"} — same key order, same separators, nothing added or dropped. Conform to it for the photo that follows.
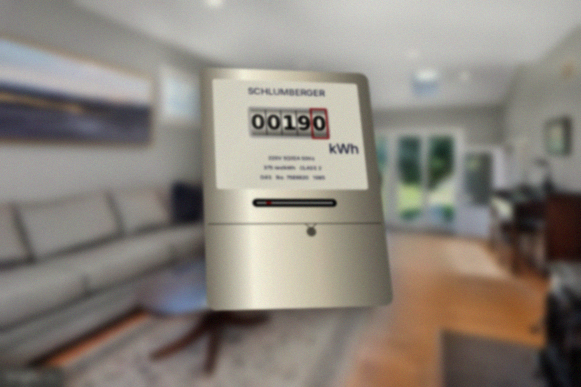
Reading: {"value": 19.0, "unit": "kWh"}
